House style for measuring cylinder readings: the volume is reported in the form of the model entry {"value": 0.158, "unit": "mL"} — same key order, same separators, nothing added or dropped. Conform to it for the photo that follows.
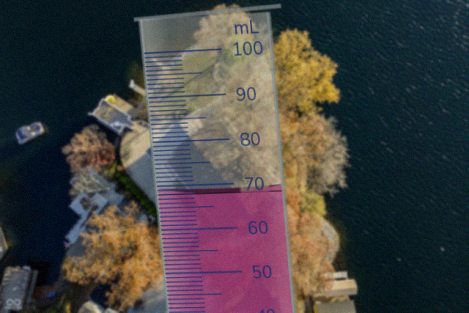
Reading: {"value": 68, "unit": "mL"}
